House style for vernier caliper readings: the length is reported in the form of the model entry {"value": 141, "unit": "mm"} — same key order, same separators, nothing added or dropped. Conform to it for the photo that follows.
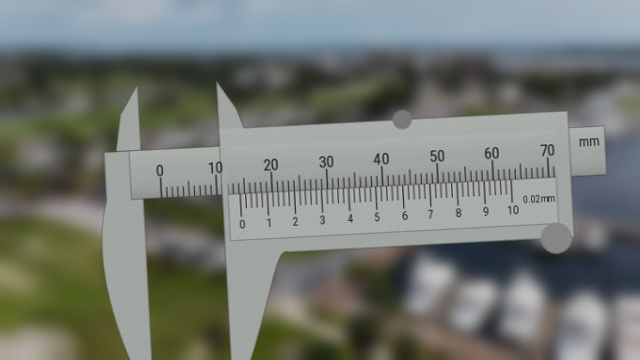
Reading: {"value": 14.2, "unit": "mm"}
